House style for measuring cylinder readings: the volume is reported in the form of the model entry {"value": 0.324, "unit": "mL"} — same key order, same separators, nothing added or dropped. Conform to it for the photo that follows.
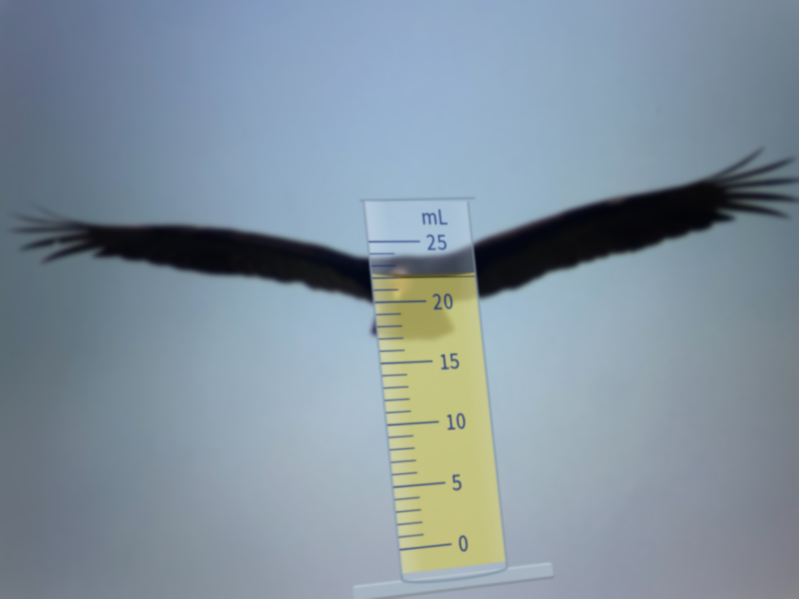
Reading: {"value": 22, "unit": "mL"}
